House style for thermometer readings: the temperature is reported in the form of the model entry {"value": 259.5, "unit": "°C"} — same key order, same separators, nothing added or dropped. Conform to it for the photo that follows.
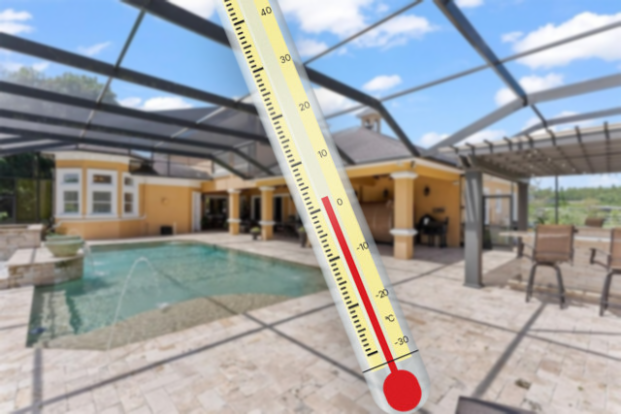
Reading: {"value": 2, "unit": "°C"}
